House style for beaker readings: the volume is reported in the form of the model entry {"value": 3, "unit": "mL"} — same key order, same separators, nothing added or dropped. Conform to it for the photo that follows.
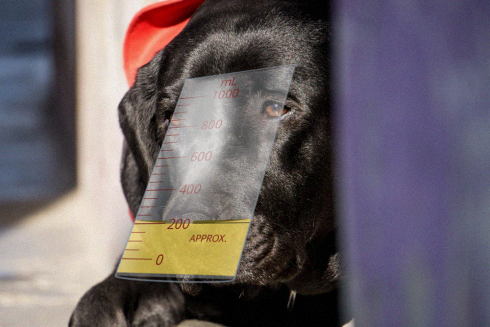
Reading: {"value": 200, "unit": "mL"}
